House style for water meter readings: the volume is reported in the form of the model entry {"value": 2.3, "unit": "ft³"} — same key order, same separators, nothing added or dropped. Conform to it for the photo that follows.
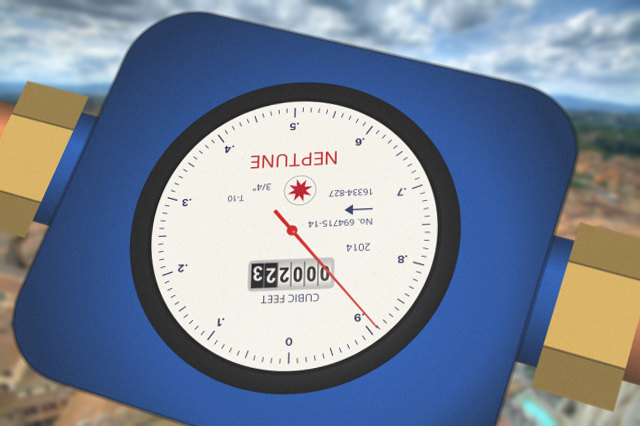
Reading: {"value": 222.89, "unit": "ft³"}
